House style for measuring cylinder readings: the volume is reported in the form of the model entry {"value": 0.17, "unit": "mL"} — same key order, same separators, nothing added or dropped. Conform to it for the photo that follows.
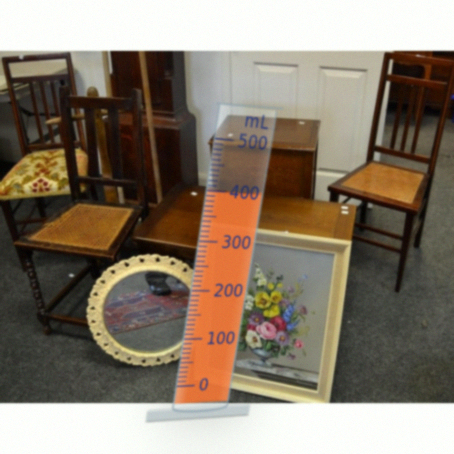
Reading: {"value": 400, "unit": "mL"}
